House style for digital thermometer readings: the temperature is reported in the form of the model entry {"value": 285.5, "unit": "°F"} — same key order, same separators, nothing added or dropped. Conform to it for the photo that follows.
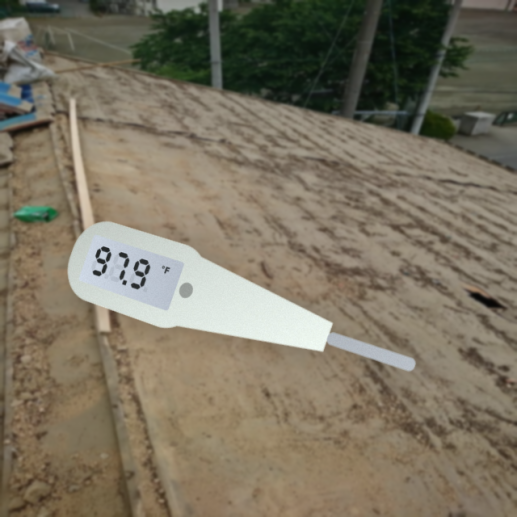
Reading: {"value": 97.9, "unit": "°F"}
